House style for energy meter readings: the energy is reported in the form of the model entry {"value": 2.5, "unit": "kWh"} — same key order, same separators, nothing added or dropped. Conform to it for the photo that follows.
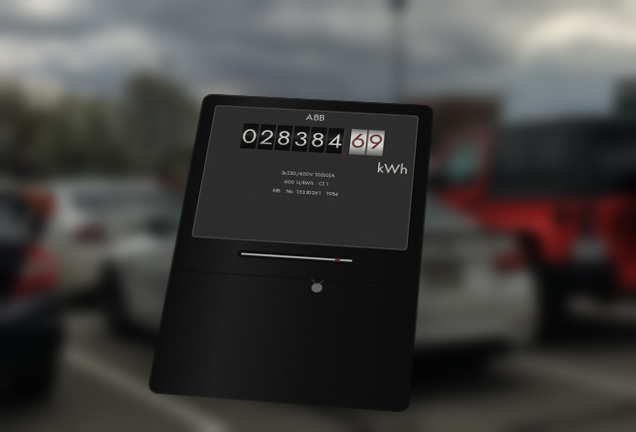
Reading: {"value": 28384.69, "unit": "kWh"}
